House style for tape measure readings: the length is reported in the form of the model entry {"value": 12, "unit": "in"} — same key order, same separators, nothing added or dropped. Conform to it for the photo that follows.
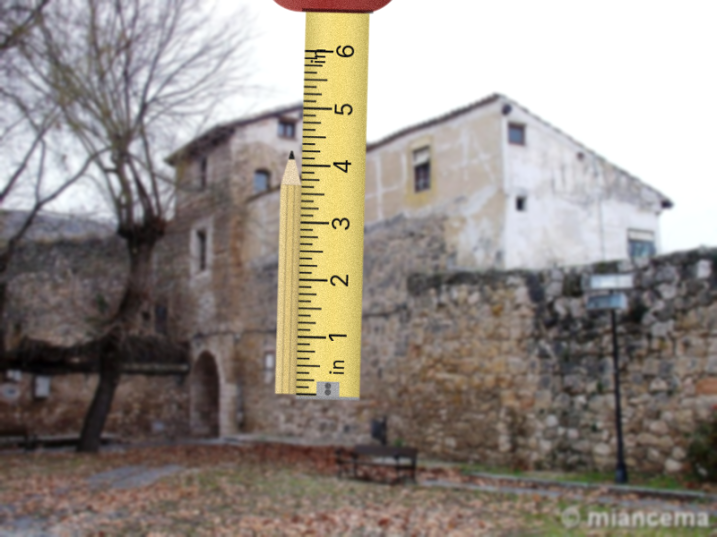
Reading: {"value": 4.25, "unit": "in"}
